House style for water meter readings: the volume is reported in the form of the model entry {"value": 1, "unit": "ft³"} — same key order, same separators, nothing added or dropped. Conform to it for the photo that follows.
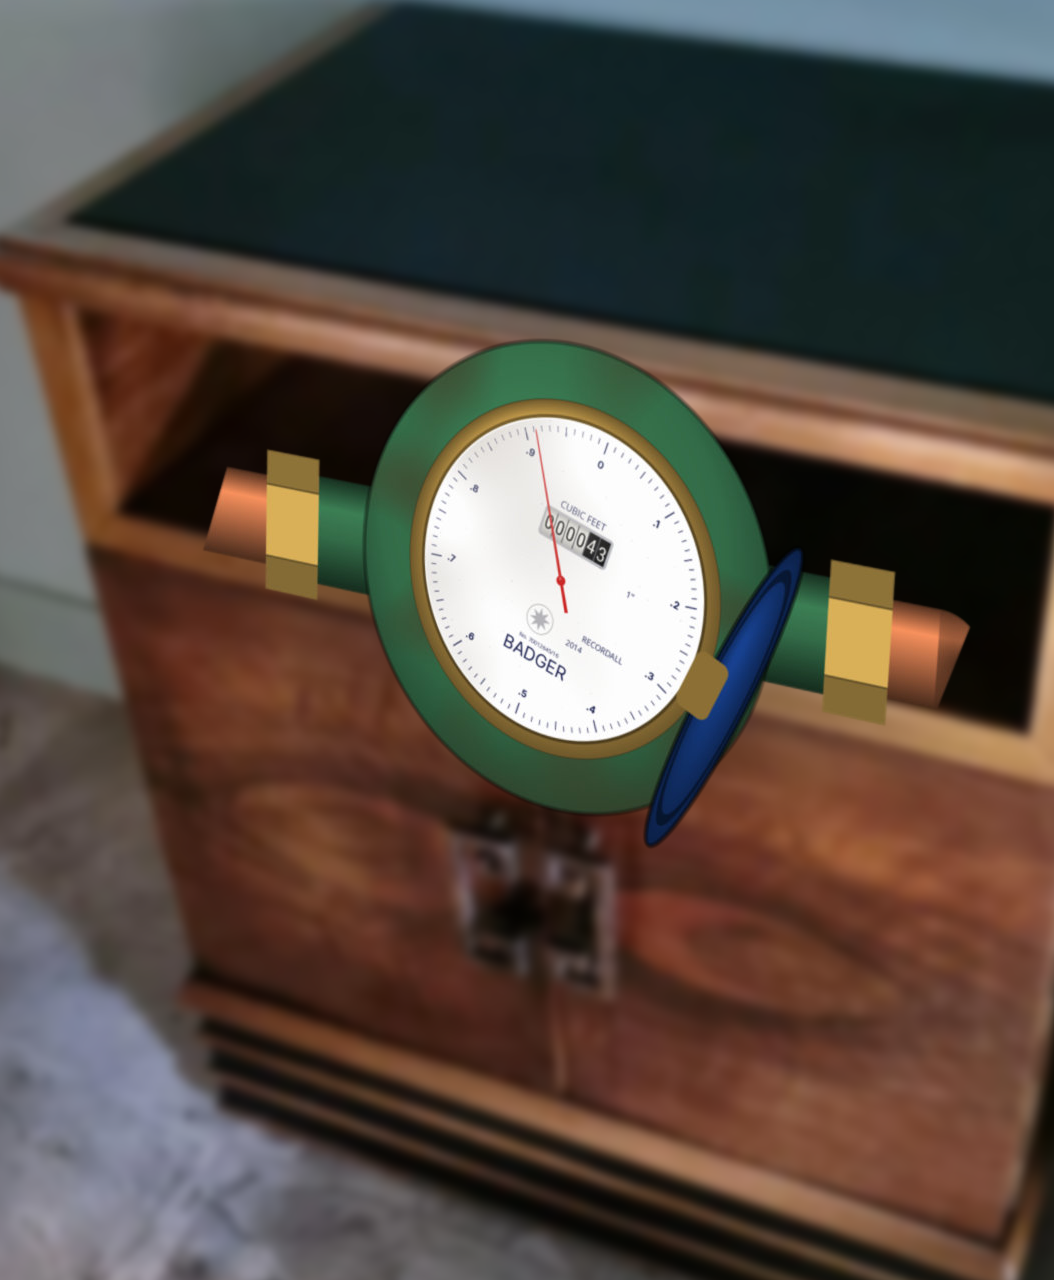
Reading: {"value": 42.91, "unit": "ft³"}
